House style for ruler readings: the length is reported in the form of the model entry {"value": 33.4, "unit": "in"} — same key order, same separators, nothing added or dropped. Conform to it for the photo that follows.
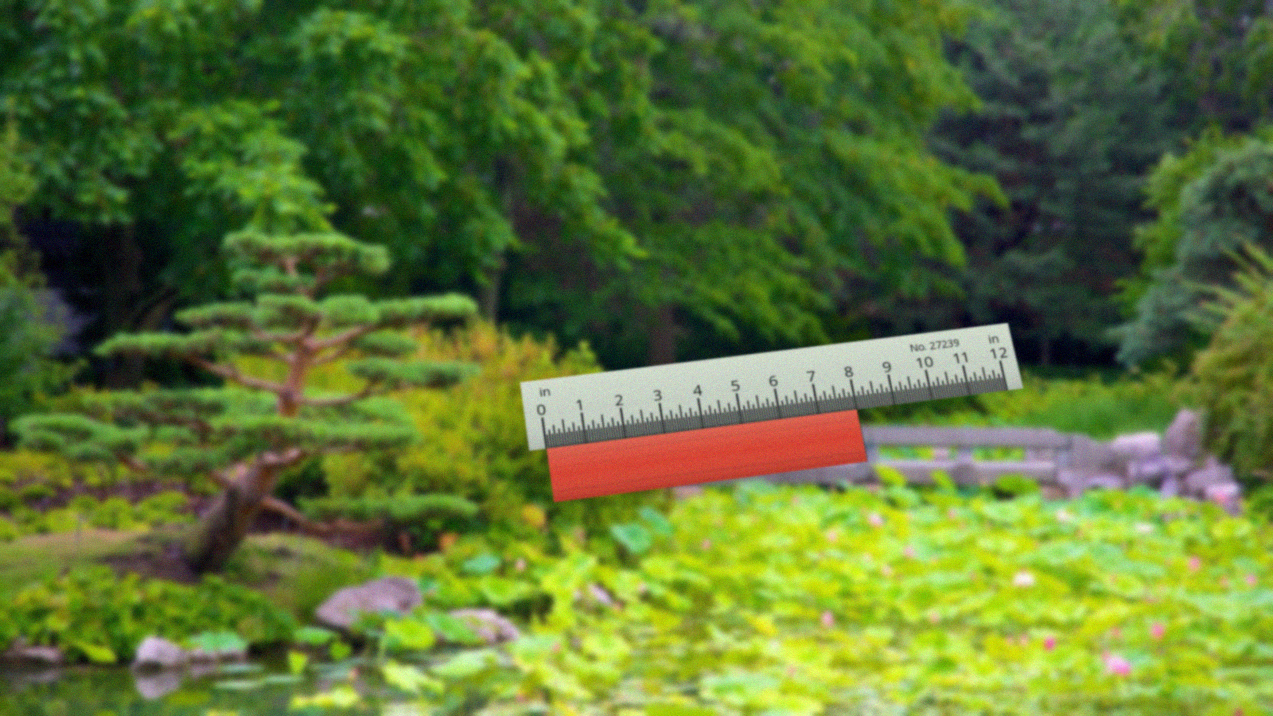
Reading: {"value": 8, "unit": "in"}
